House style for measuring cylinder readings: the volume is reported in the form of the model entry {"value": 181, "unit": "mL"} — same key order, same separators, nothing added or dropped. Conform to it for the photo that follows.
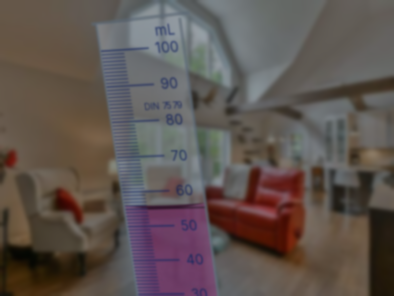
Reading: {"value": 55, "unit": "mL"}
